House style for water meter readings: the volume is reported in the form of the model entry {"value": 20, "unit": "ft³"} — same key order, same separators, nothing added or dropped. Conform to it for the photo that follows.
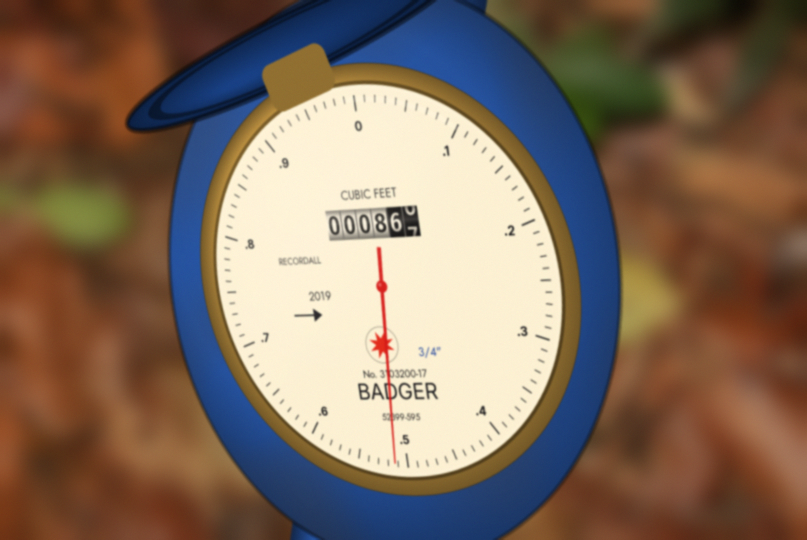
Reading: {"value": 866.51, "unit": "ft³"}
